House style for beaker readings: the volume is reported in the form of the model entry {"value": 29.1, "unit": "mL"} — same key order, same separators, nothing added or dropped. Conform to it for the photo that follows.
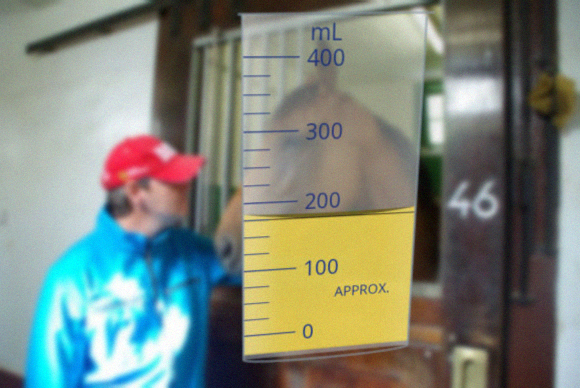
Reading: {"value": 175, "unit": "mL"}
